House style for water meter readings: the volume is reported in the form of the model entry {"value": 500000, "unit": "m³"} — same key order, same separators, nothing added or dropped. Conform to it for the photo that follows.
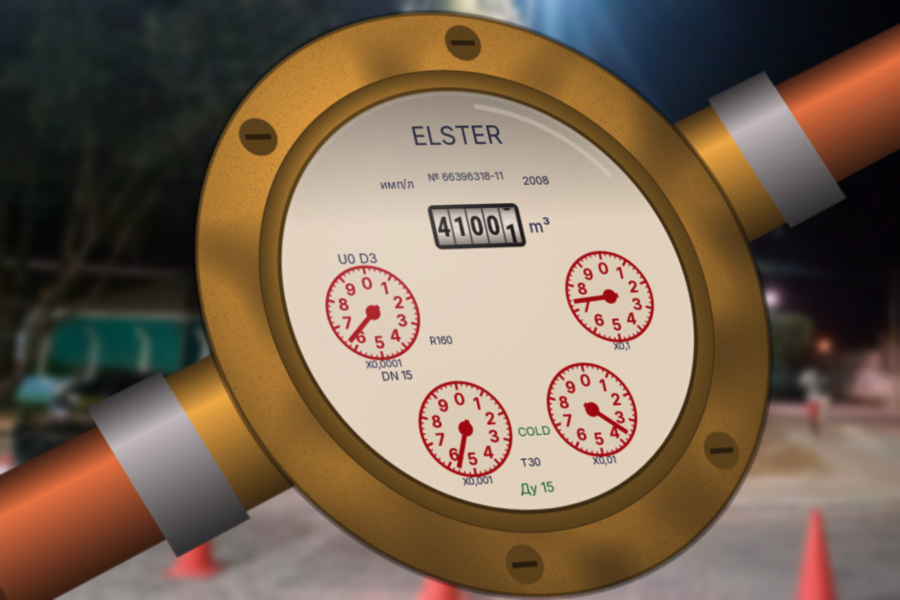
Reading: {"value": 41000.7356, "unit": "m³"}
